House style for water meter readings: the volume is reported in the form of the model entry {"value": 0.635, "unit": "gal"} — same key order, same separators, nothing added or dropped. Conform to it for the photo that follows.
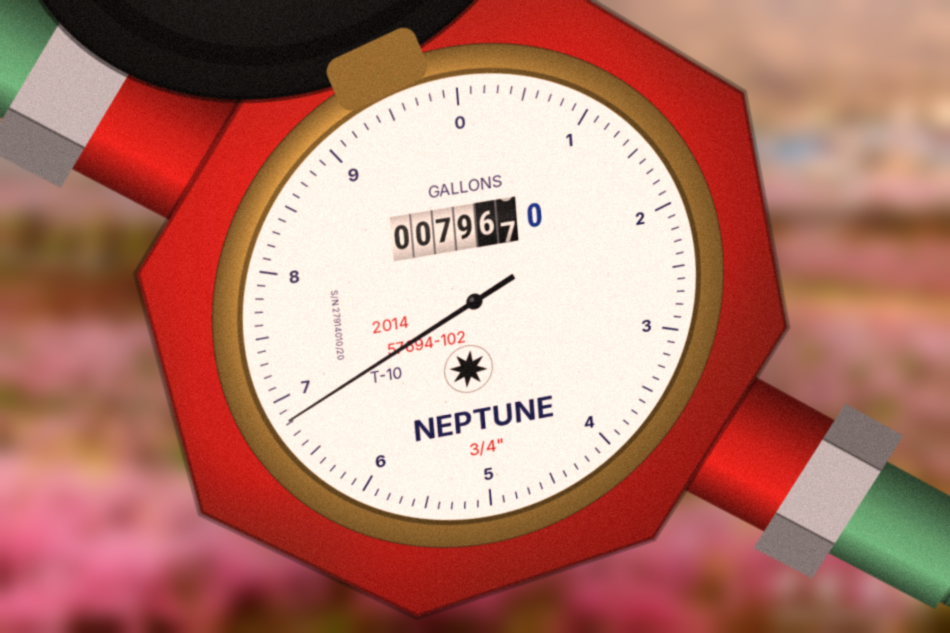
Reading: {"value": 79666.8, "unit": "gal"}
